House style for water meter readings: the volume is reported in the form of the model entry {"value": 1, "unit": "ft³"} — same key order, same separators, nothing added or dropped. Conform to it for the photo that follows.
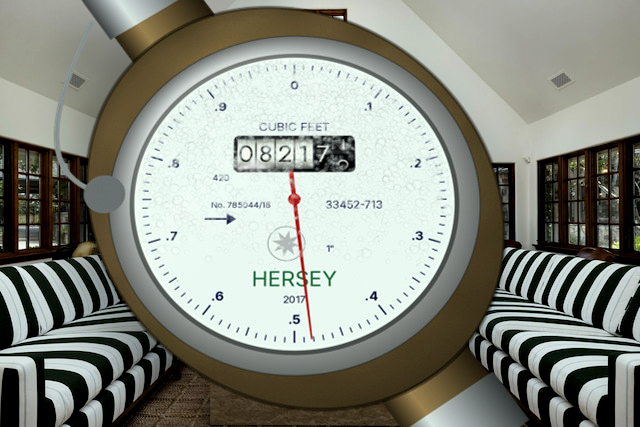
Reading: {"value": 82171.48, "unit": "ft³"}
